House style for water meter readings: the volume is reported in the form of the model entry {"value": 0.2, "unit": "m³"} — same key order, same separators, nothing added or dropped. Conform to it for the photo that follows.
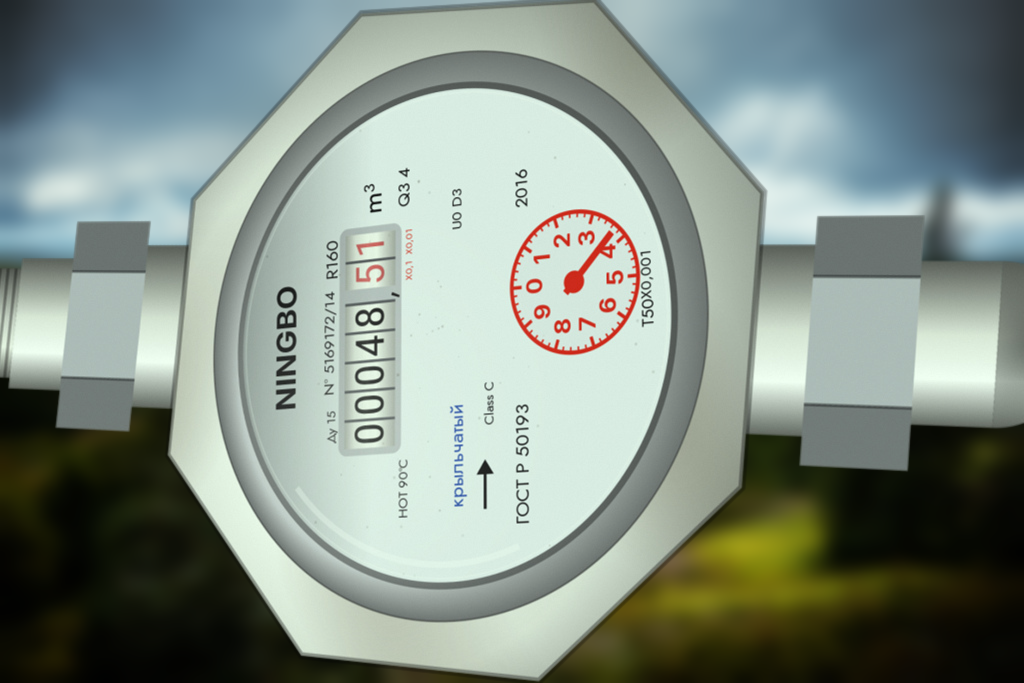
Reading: {"value": 48.513, "unit": "m³"}
